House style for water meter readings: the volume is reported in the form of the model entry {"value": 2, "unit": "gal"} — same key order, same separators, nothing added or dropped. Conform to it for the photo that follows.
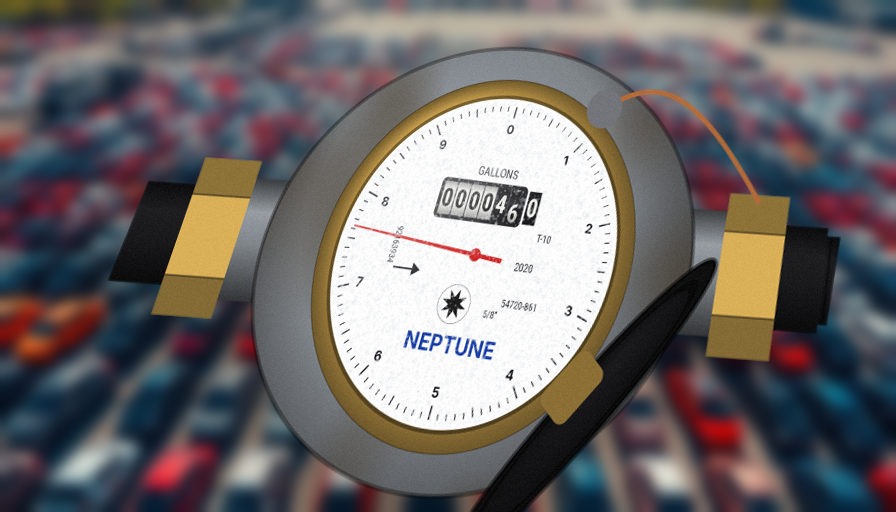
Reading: {"value": 457.6, "unit": "gal"}
